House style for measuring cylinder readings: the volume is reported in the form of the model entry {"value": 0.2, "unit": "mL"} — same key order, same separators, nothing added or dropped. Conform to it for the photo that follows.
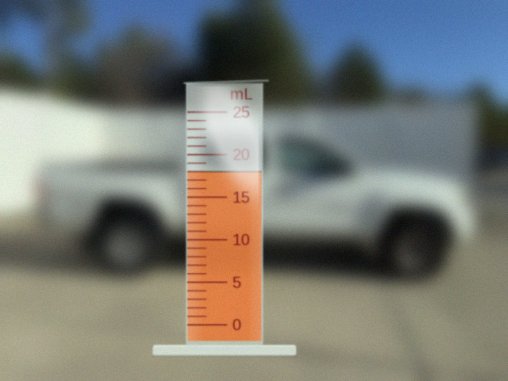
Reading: {"value": 18, "unit": "mL"}
